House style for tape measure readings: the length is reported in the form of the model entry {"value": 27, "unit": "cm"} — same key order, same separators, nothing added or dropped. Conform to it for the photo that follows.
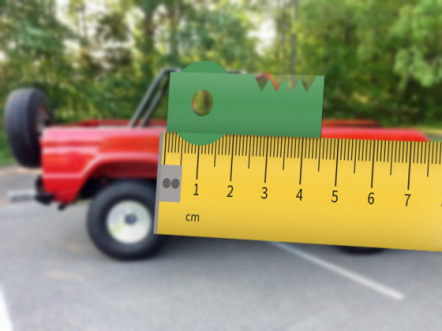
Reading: {"value": 4.5, "unit": "cm"}
